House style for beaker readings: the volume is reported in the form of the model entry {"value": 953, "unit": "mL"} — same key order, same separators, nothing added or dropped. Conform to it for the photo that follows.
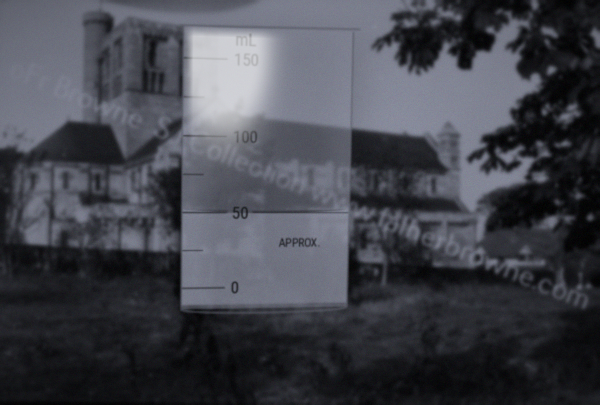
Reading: {"value": 50, "unit": "mL"}
